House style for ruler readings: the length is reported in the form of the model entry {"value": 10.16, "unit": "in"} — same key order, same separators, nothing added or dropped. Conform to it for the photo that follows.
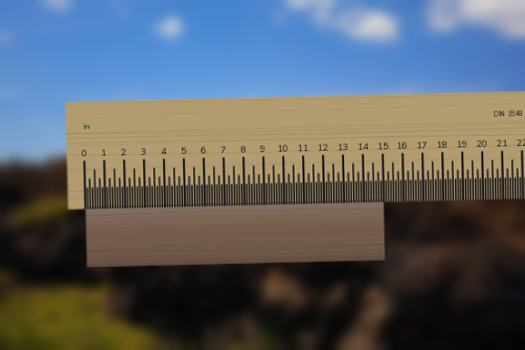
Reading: {"value": 15, "unit": "in"}
